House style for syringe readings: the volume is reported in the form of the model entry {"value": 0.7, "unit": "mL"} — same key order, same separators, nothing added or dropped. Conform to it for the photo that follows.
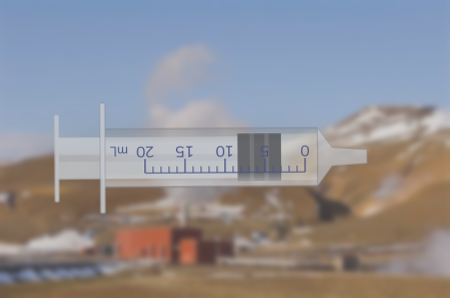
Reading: {"value": 3, "unit": "mL"}
